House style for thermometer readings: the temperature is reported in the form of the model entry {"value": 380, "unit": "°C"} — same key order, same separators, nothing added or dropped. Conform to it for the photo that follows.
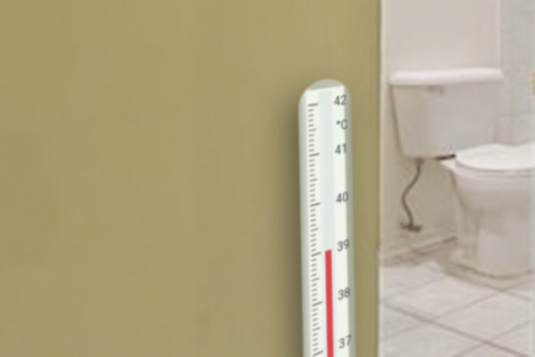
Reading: {"value": 39, "unit": "°C"}
